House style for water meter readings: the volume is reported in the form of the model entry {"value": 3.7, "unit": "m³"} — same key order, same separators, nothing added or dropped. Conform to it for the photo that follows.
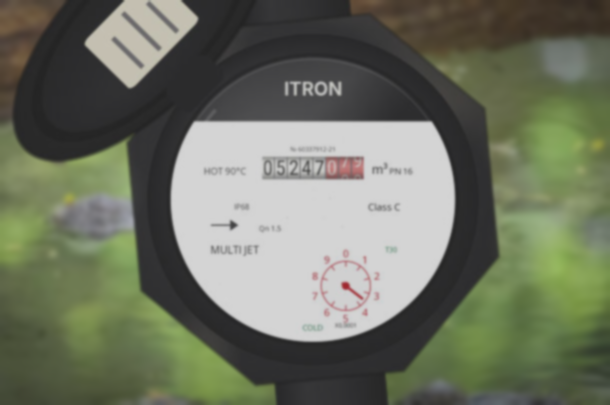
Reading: {"value": 5247.0793, "unit": "m³"}
